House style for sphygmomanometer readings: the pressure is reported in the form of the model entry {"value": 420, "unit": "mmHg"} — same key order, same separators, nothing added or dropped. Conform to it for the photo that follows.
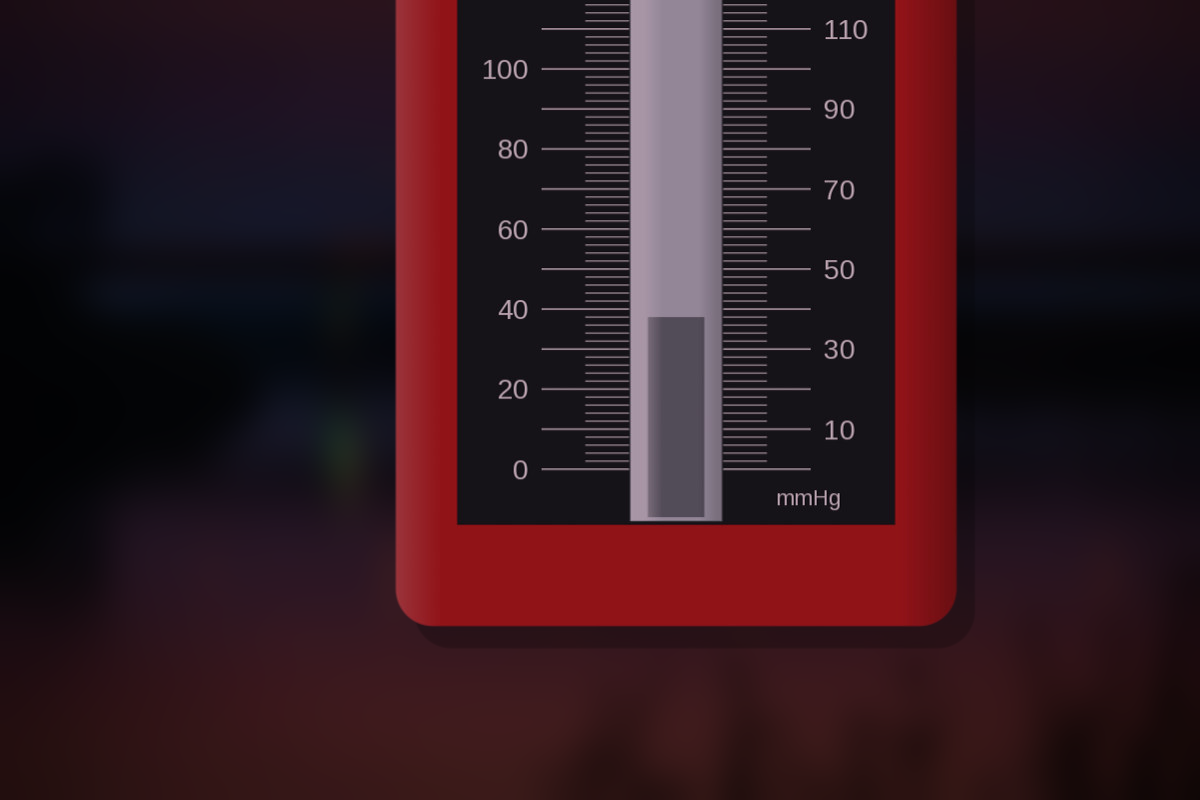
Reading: {"value": 38, "unit": "mmHg"}
